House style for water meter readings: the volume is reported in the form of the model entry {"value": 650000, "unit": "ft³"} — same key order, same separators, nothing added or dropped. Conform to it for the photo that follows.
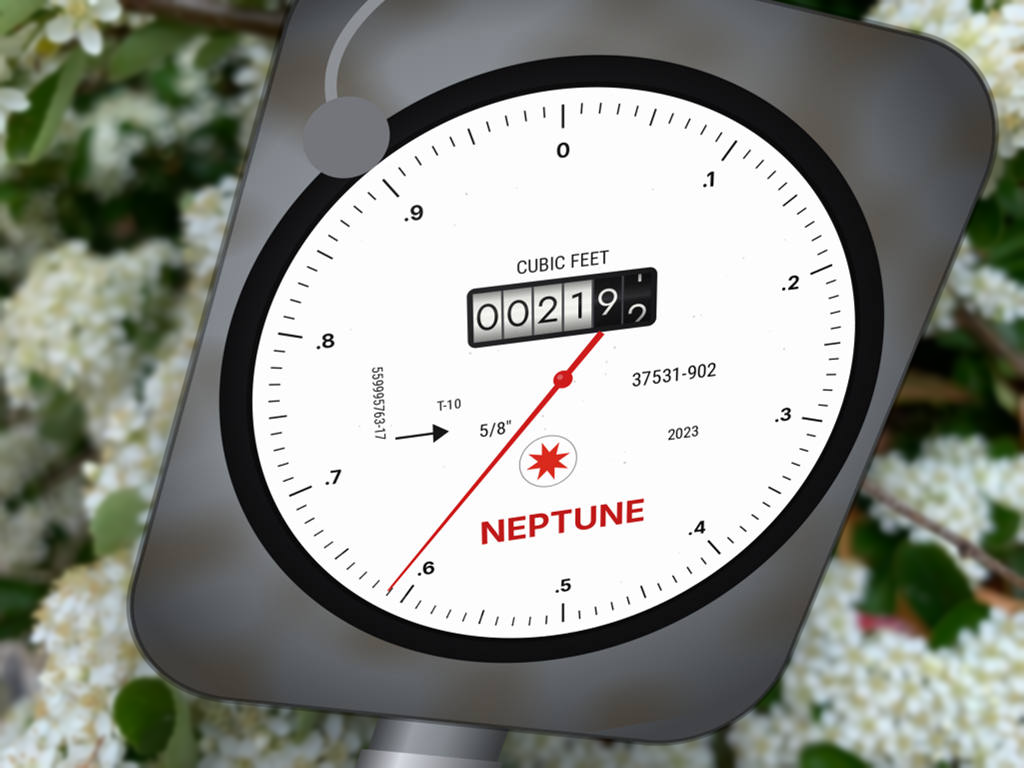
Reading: {"value": 2191.61, "unit": "ft³"}
